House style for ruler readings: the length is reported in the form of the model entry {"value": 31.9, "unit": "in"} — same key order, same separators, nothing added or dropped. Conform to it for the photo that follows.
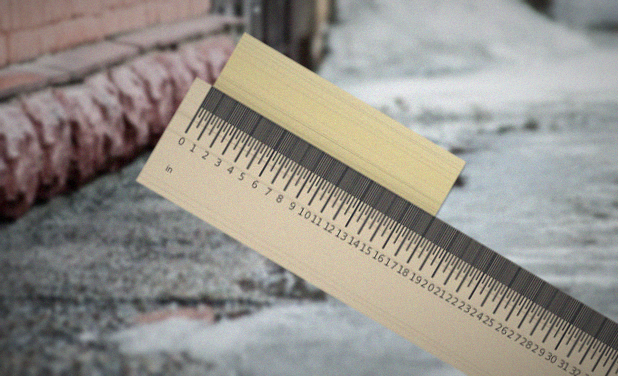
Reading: {"value": 18, "unit": "in"}
